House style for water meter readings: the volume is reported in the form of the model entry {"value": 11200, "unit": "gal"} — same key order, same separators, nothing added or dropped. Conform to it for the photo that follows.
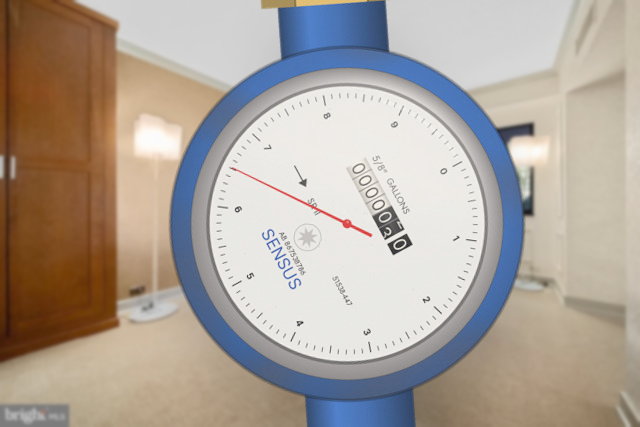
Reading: {"value": 26.5, "unit": "gal"}
